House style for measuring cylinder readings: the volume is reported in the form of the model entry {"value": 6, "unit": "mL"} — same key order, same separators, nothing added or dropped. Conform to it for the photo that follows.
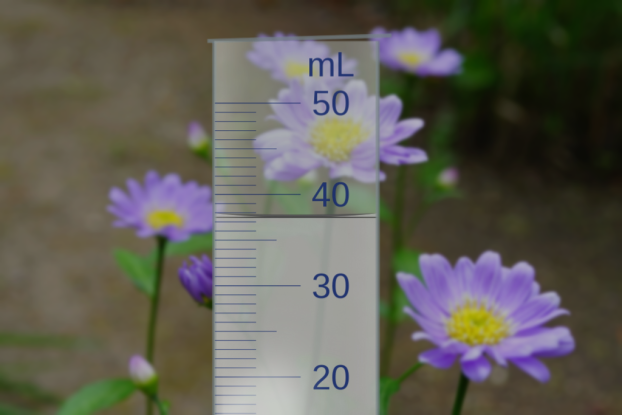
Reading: {"value": 37.5, "unit": "mL"}
